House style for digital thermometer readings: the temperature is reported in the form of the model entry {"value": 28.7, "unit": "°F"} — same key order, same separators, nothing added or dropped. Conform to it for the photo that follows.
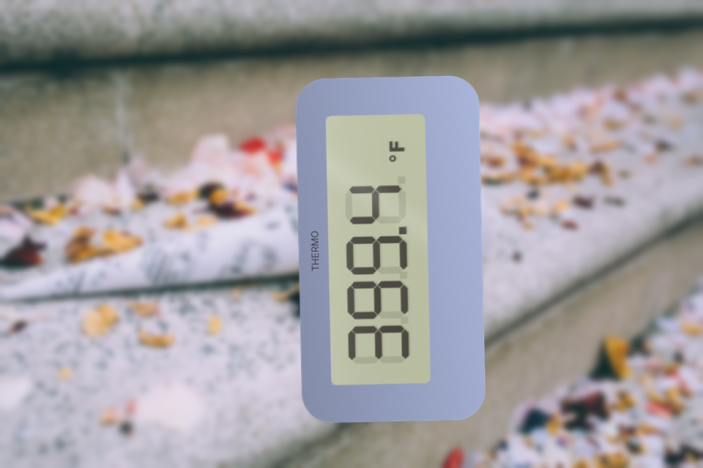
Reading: {"value": 399.4, "unit": "°F"}
